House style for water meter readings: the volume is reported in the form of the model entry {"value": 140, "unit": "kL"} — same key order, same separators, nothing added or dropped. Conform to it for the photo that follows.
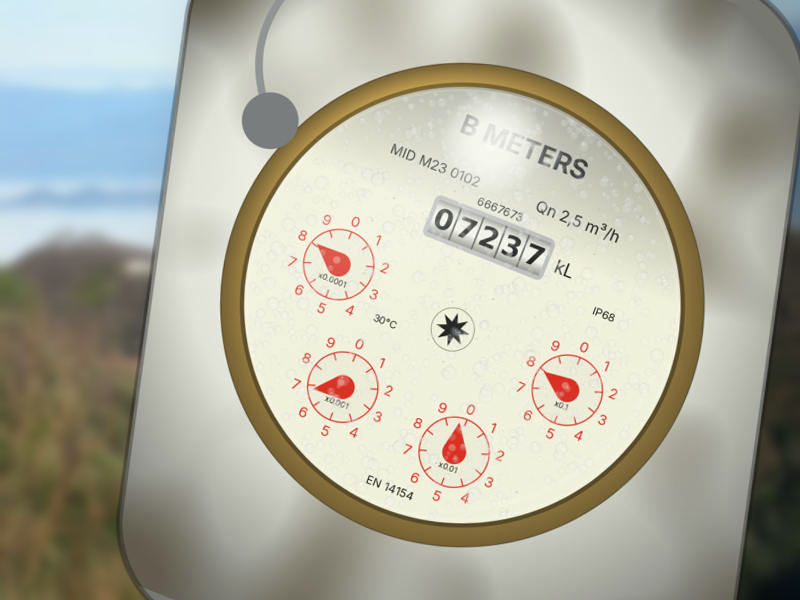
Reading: {"value": 7237.7968, "unit": "kL"}
